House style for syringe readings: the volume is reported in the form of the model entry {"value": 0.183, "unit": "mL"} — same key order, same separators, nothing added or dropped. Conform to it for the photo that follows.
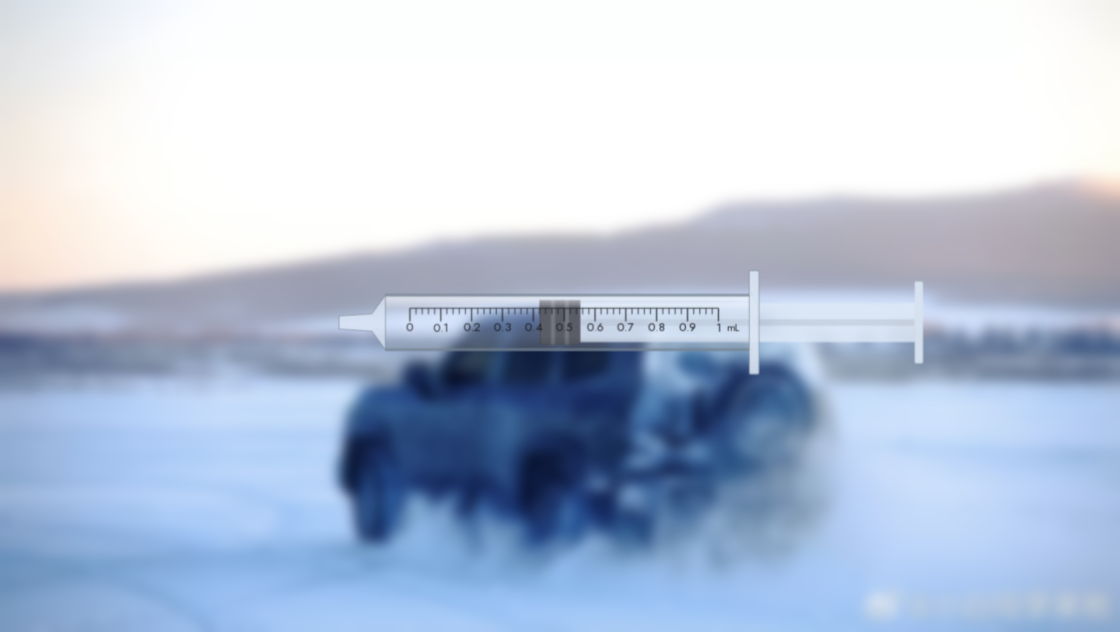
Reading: {"value": 0.42, "unit": "mL"}
